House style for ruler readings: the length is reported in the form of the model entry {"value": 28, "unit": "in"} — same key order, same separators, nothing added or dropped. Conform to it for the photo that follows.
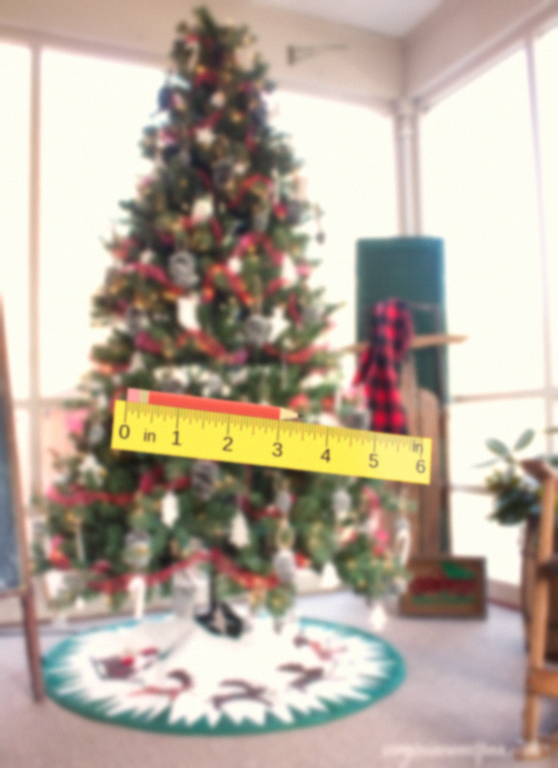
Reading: {"value": 3.5, "unit": "in"}
